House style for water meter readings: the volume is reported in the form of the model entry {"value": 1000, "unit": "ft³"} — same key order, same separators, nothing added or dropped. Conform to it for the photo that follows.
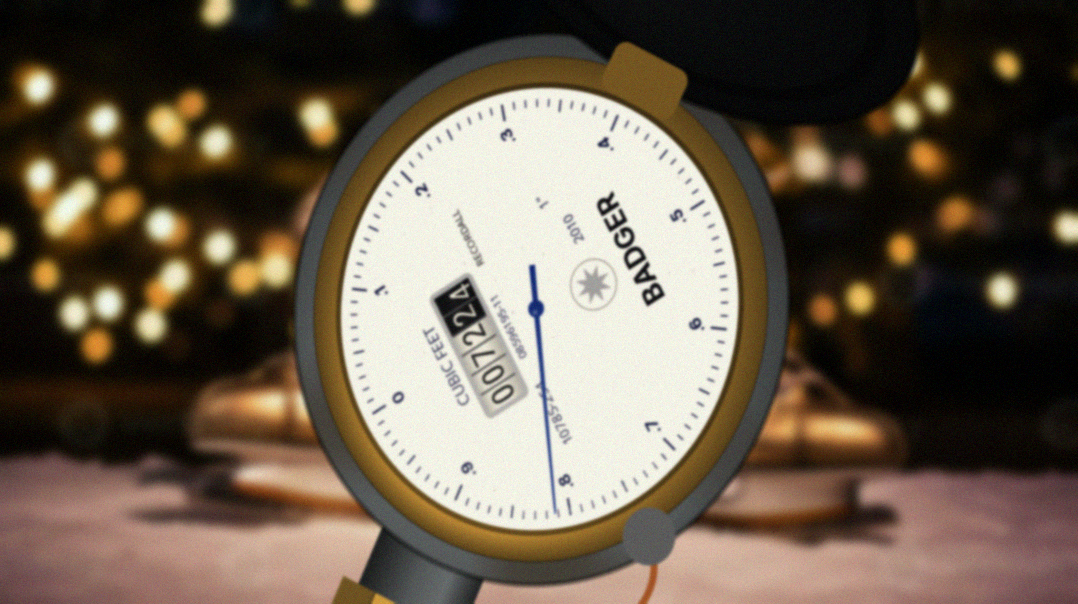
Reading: {"value": 7223.81, "unit": "ft³"}
